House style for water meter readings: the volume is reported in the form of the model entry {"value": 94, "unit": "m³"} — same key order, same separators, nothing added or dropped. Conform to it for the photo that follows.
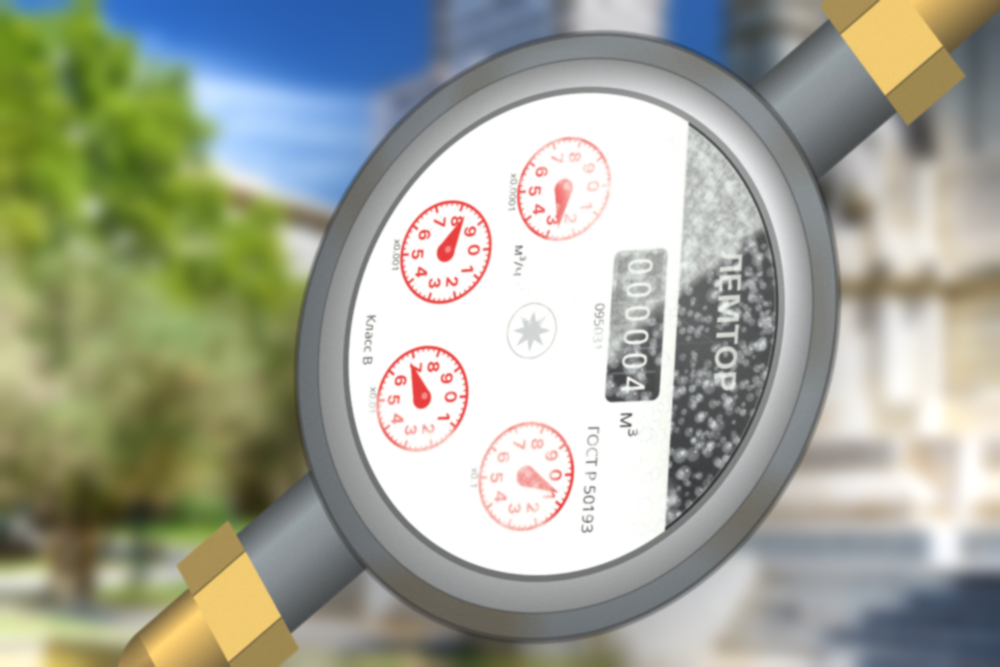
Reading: {"value": 4.0682, "unit": "m³"}
